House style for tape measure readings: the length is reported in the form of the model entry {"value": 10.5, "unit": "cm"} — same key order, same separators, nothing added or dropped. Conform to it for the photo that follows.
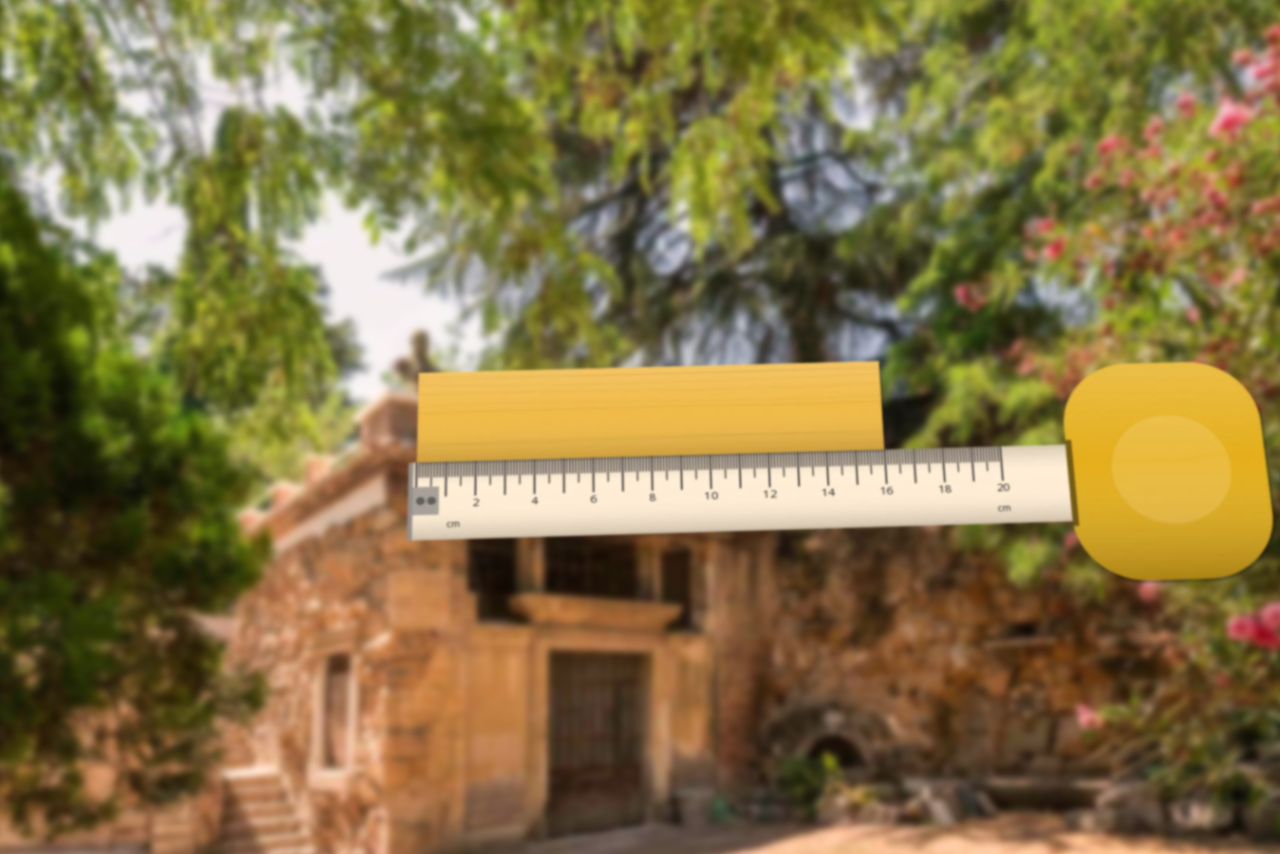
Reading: {"value": 16, "unit": "cm"}
